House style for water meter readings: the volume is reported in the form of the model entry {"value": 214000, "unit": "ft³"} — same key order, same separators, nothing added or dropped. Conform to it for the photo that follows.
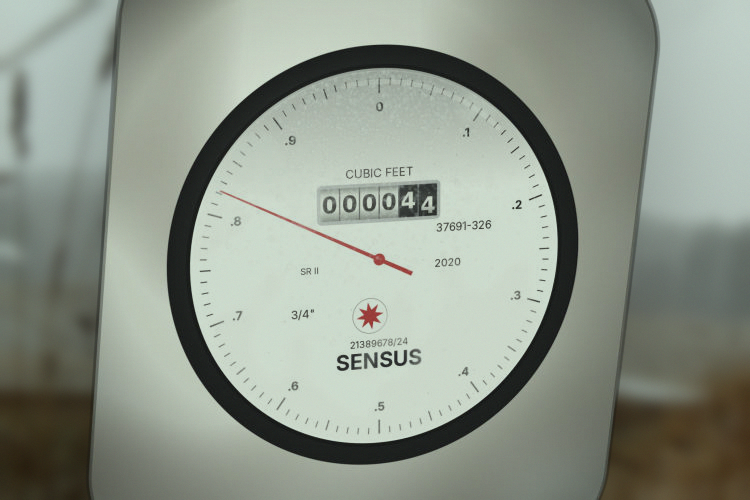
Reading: {"value": 43.82, "unit": "ft³"}
